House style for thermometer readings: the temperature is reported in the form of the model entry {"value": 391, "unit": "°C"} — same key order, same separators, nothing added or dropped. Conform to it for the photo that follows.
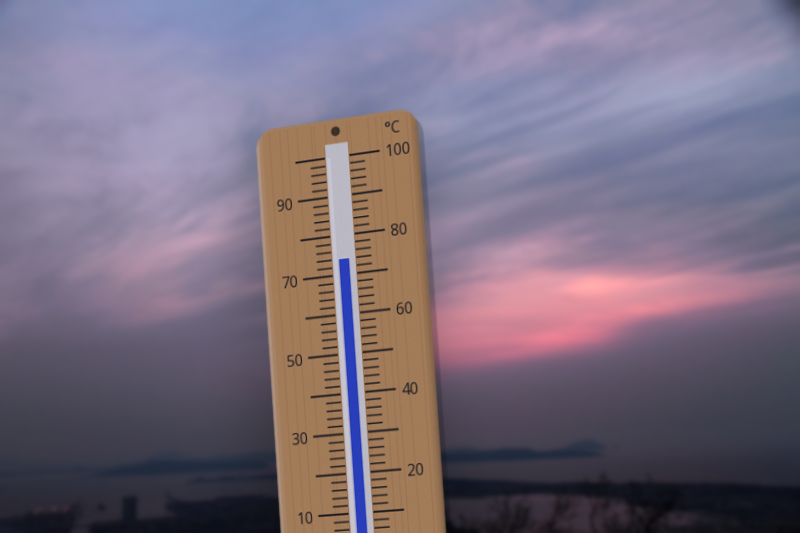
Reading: {"value": 74, "unit": "°C"}
